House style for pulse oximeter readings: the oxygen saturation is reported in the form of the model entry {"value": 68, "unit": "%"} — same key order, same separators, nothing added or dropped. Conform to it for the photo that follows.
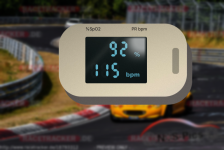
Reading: {"value": 92, "unit": "%"}
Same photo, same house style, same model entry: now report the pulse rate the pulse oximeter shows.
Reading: {"value": 115, "unit": "bpm"}
